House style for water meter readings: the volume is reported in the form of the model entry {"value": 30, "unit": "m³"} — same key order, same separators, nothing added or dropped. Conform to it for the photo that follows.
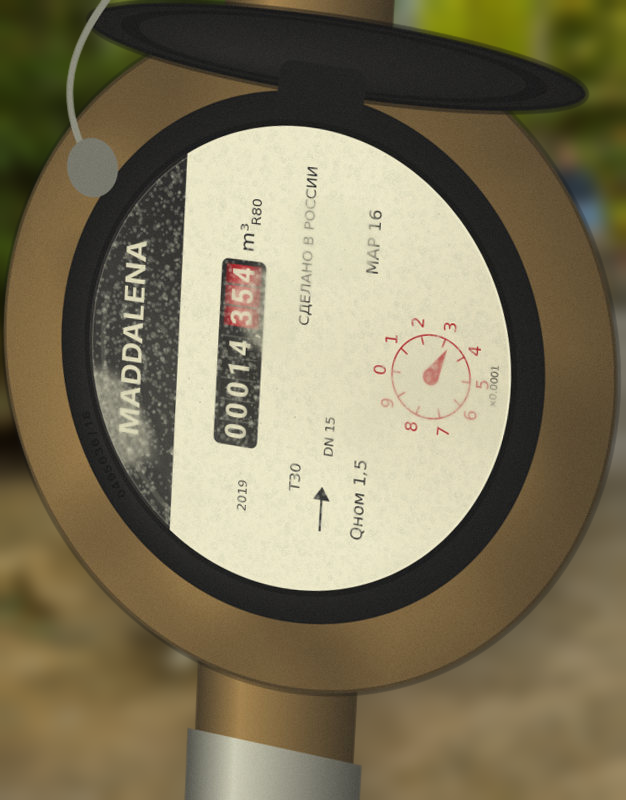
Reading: {"value": 14.3543, "unit": "m³"}
